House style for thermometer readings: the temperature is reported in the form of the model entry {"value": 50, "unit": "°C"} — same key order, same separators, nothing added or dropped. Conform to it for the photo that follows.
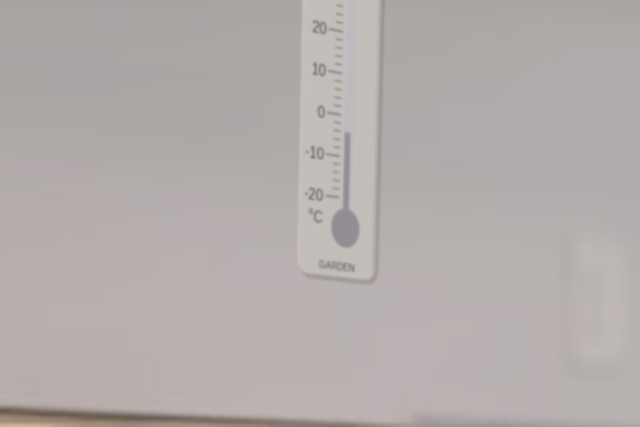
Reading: {"value": -4, "unit": "°C"}
